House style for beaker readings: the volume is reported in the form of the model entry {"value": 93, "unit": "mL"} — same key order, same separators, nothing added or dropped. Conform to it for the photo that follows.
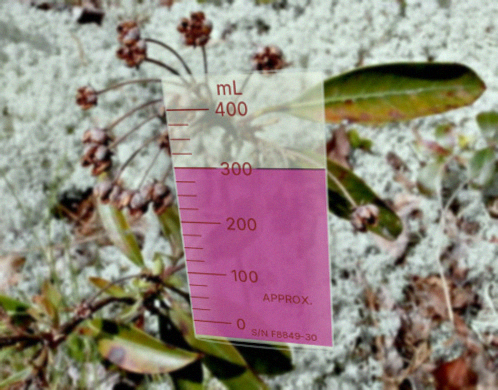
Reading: {"value": 300, "unit": "mL"}
